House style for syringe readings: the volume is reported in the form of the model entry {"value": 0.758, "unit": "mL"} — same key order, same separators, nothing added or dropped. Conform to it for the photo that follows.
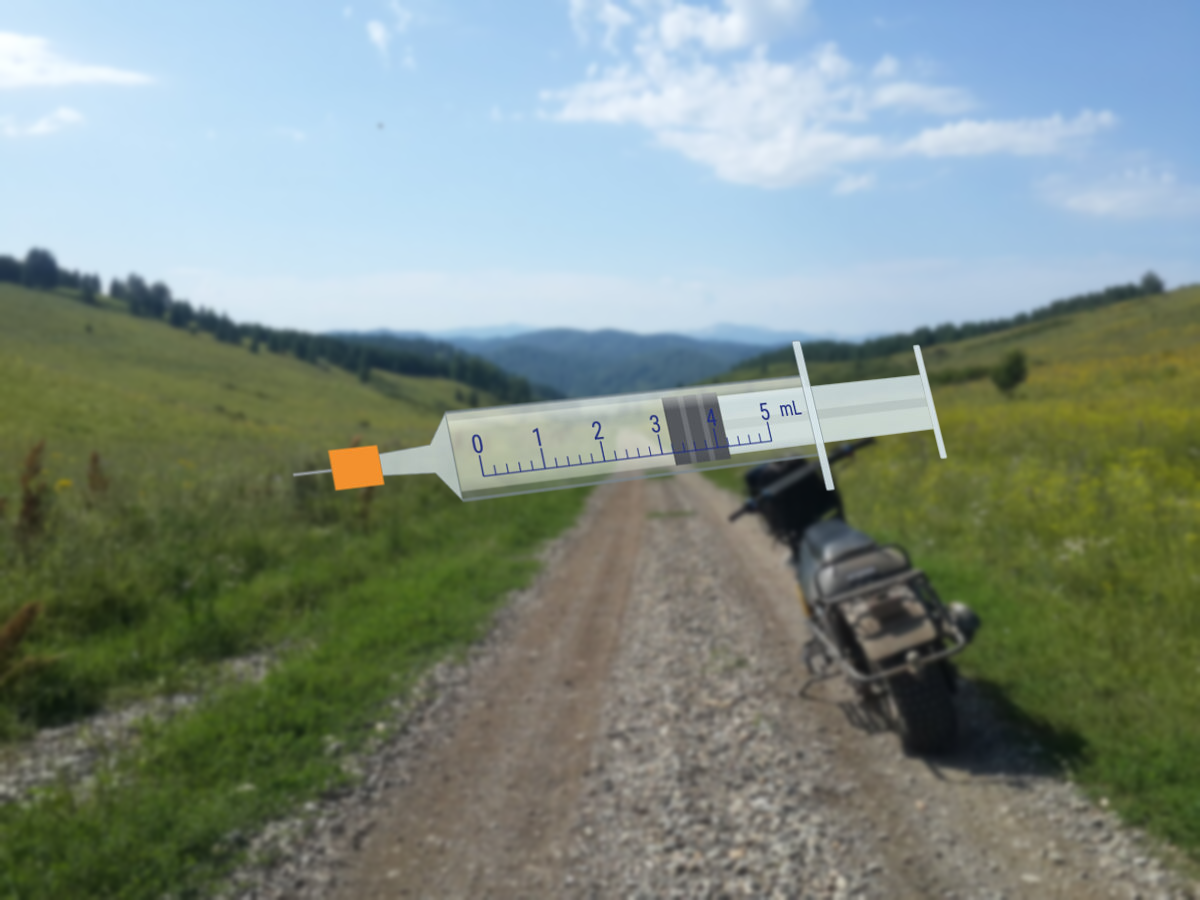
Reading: {"value": 3.2, "unit": "mL"}
